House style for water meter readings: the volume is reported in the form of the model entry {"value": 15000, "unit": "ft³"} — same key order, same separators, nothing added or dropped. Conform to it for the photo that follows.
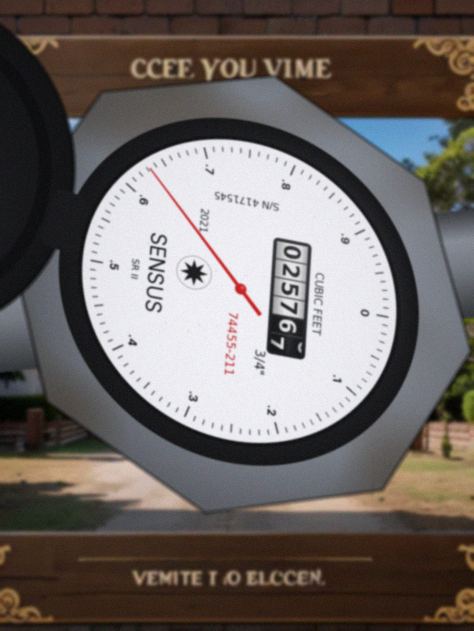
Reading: {"value": 25766.63, "unit": "ft³"}
